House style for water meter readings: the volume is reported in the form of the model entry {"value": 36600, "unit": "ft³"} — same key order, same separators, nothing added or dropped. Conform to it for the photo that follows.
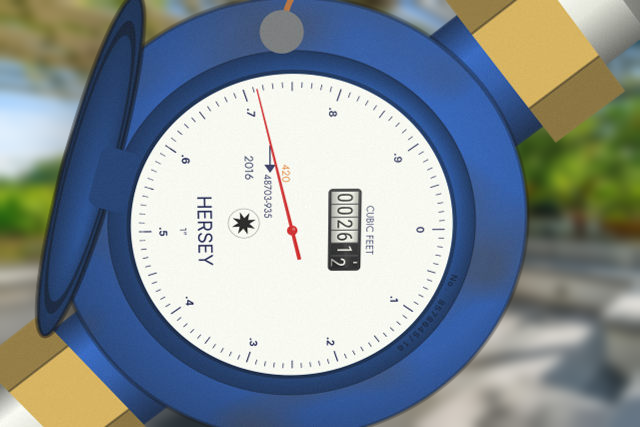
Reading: {"value": 2611.71, "unit": "ft³"}
